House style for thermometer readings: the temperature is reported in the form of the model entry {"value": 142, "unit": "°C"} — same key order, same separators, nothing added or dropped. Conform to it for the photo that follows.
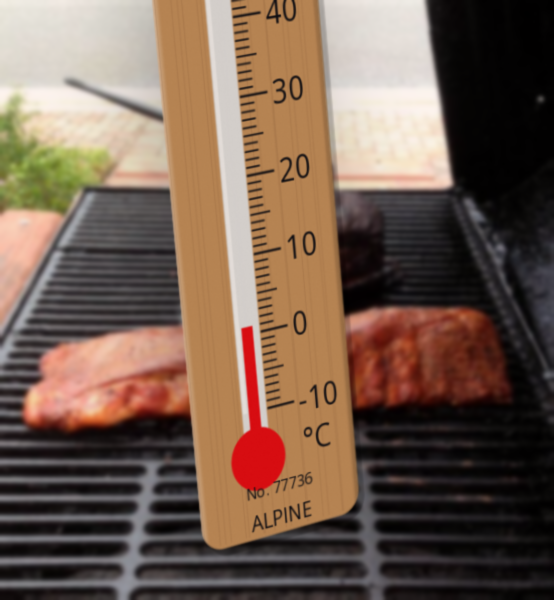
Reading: {"value": 1, "unit": "°C"}
